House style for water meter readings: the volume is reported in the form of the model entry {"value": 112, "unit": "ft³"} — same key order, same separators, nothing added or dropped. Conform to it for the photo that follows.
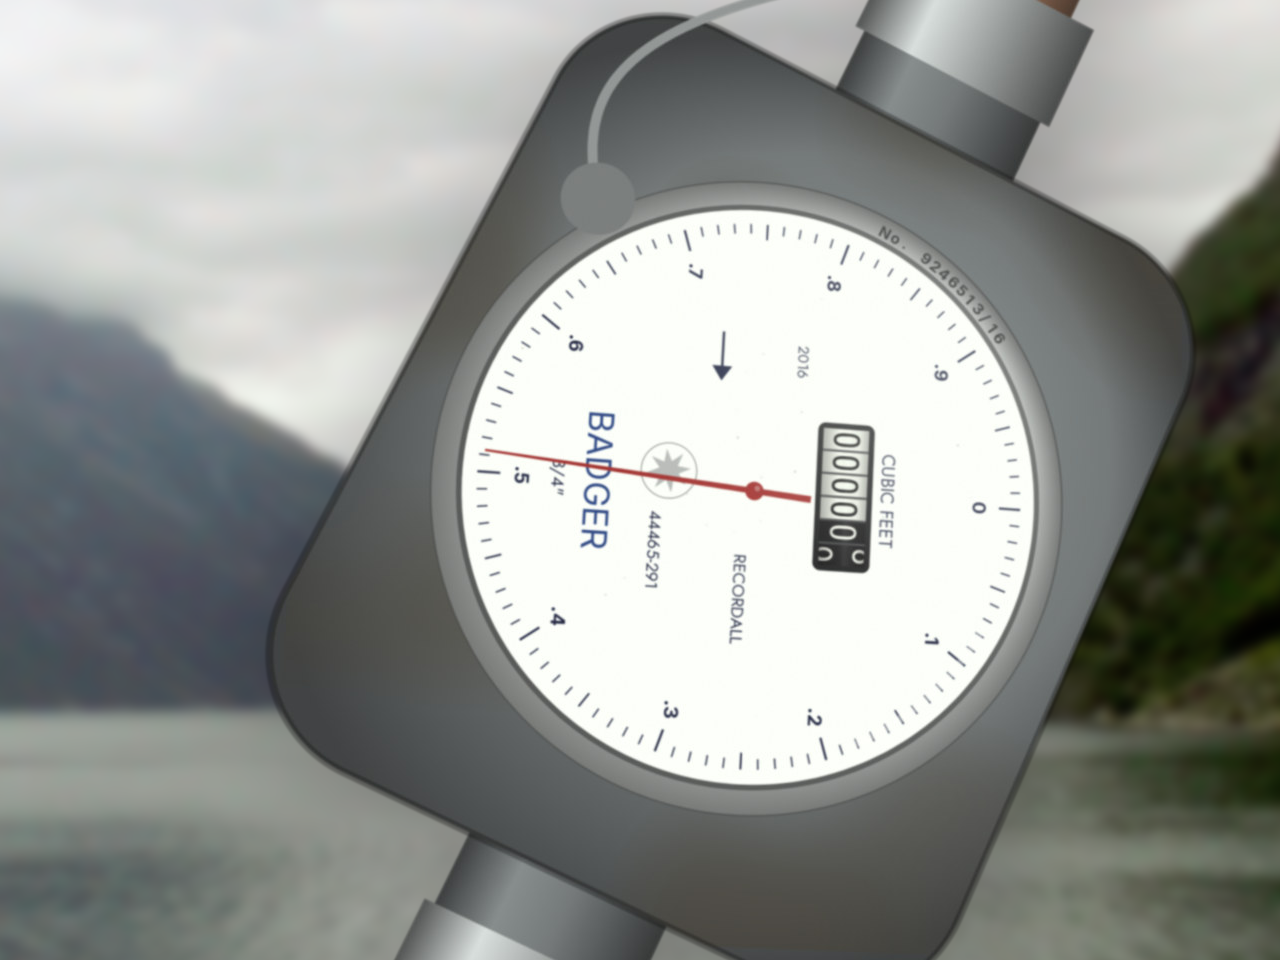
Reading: {"value": 8.51, "unit": "ft³"}
